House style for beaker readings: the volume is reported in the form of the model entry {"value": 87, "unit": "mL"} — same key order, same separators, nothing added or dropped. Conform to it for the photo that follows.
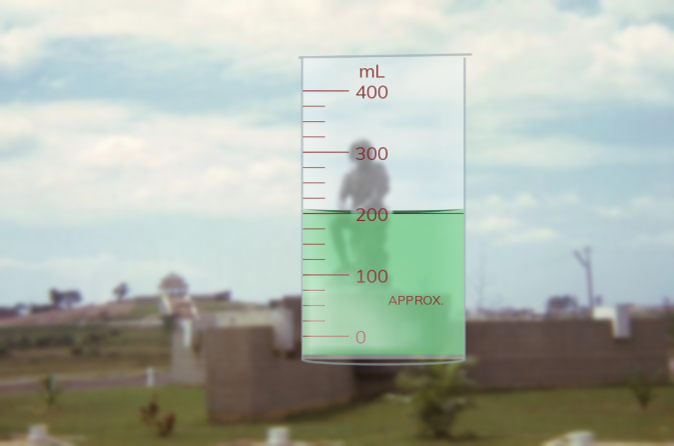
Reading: {"value": 200, "unit": "mL"}
